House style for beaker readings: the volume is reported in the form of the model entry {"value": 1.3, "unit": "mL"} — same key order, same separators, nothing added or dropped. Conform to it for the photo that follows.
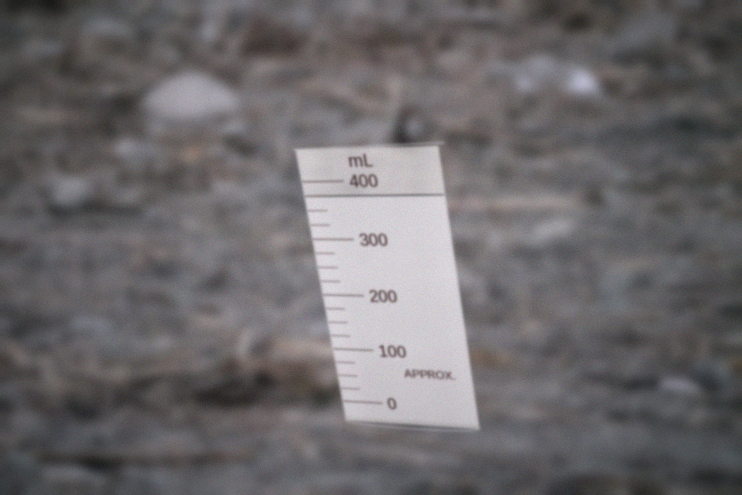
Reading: {"value": 375, "unit": "mL"}
